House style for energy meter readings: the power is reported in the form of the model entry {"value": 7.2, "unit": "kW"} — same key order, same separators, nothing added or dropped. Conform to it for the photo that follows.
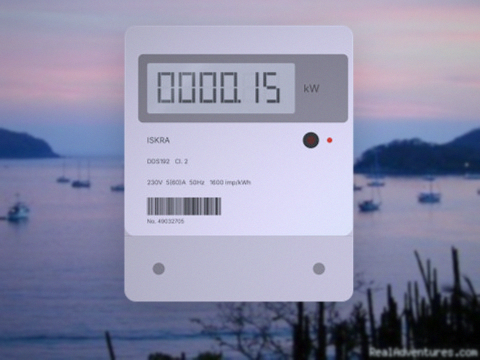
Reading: {"value": 0.15, "unit": "kW"}
